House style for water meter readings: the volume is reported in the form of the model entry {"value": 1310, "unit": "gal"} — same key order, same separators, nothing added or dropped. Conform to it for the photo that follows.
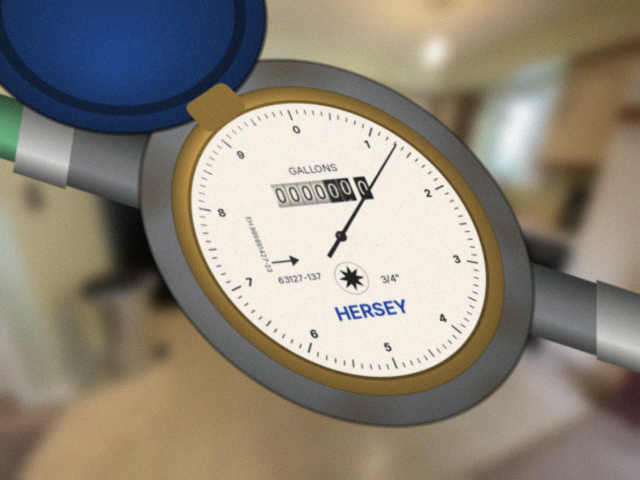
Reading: {"value": 1.3, "unit": "gal"}
